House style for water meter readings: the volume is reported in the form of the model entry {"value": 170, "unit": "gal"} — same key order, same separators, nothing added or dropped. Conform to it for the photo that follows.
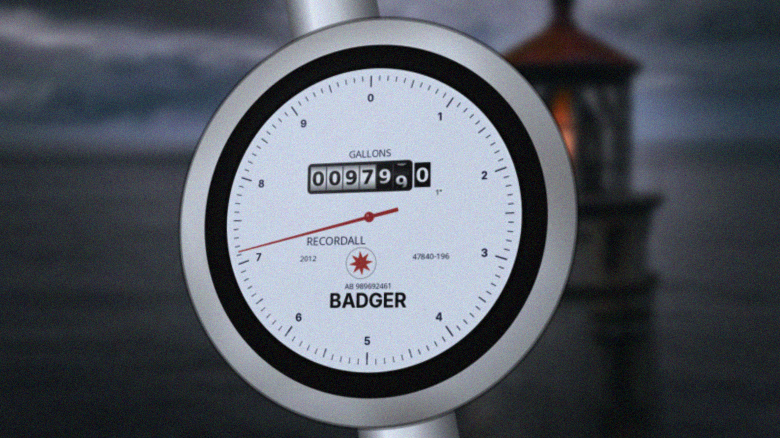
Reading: {"value": 97987.1, "unit": "gal"}
